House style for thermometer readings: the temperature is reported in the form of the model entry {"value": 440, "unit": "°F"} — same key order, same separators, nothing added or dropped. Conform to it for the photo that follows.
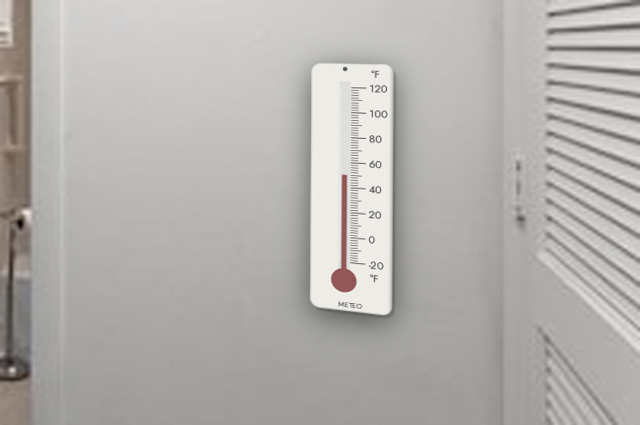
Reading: {"value": 50, "unit": "°F"}
